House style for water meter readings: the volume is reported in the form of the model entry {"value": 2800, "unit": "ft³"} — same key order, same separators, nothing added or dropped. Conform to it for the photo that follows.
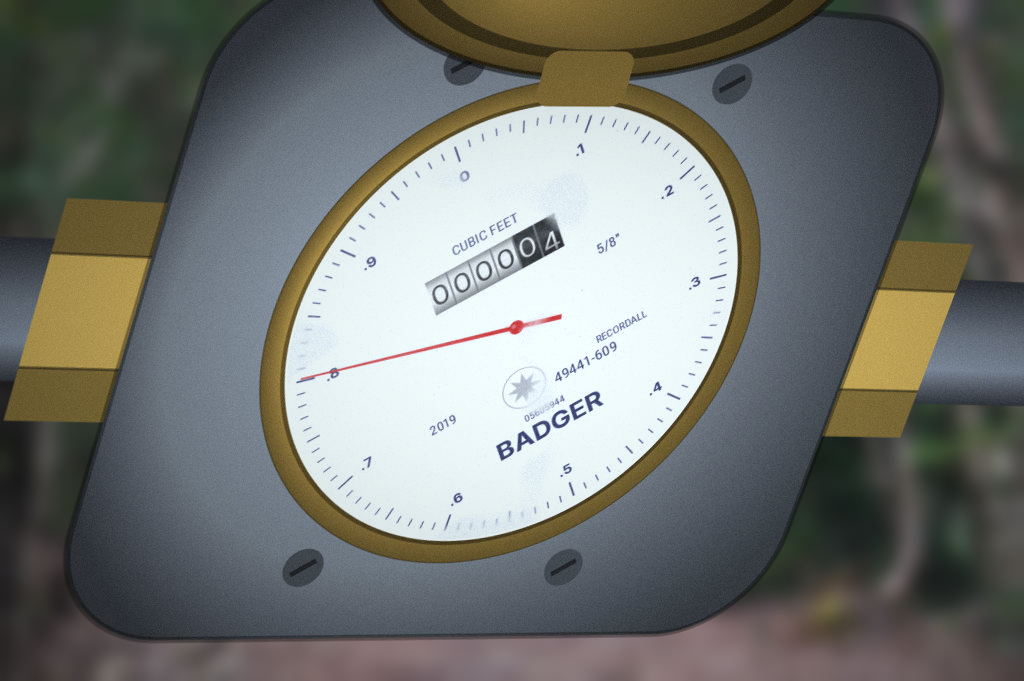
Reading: {"value": 3.80, "unit": "ft³"}
